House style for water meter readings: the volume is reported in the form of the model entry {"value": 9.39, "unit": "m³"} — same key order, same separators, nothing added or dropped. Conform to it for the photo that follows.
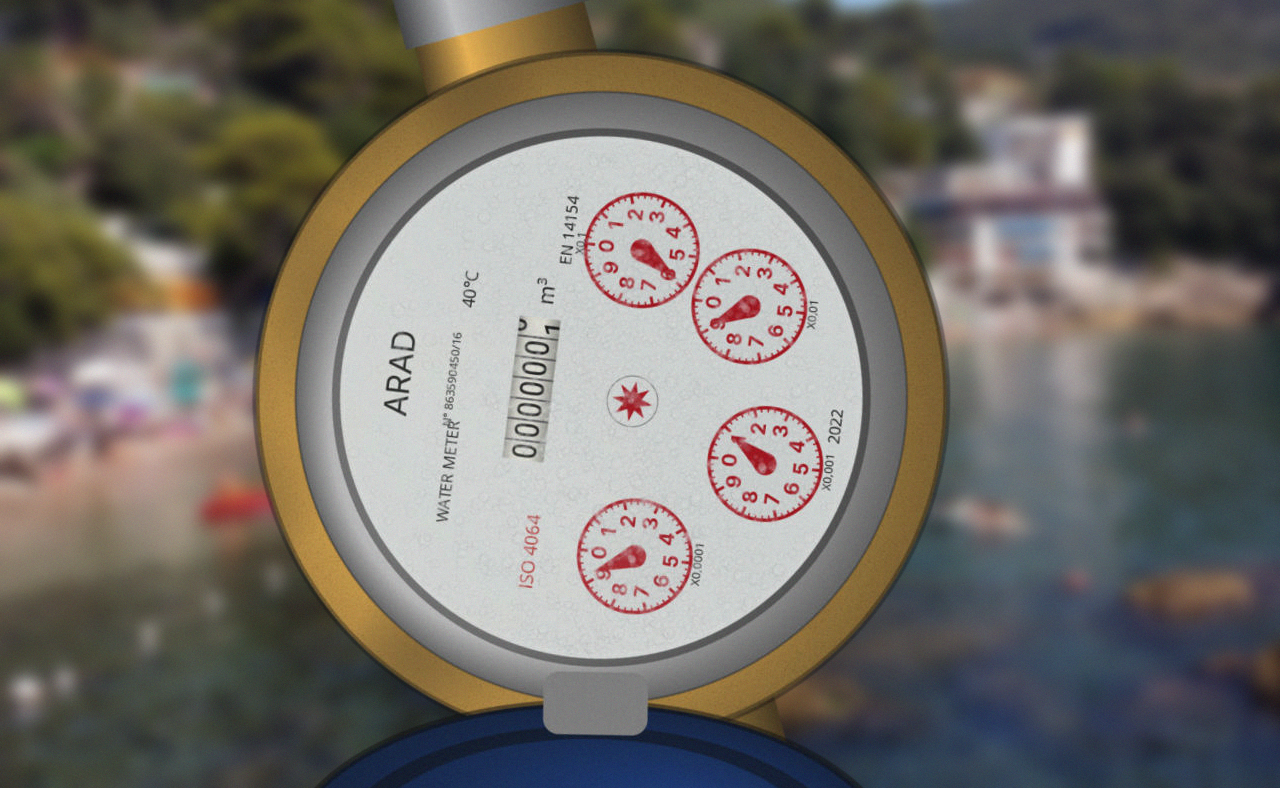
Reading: {"value": 0.5909, "unit": "m³"}
